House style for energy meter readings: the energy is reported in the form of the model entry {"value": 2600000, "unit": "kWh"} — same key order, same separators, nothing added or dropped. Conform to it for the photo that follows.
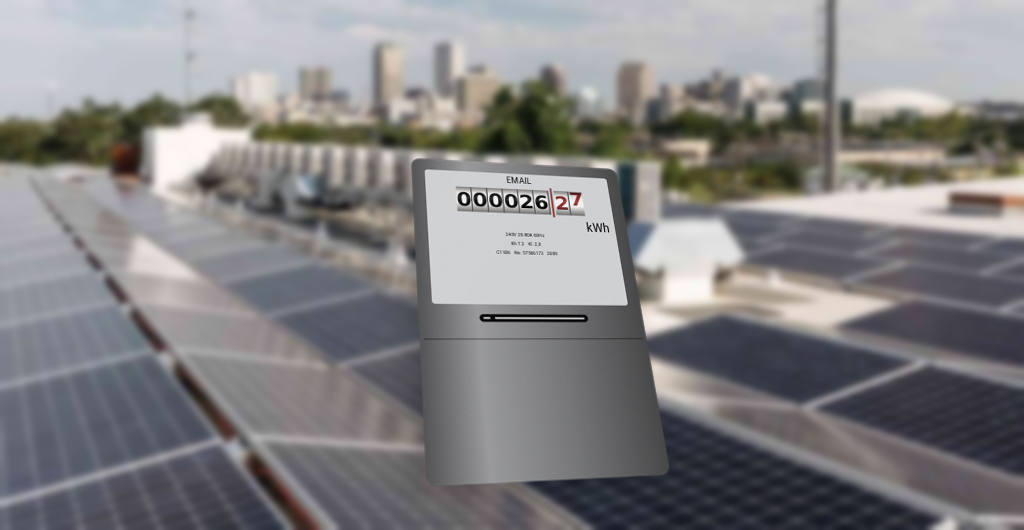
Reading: {"value": 26.27, "unit": "kWh"}
